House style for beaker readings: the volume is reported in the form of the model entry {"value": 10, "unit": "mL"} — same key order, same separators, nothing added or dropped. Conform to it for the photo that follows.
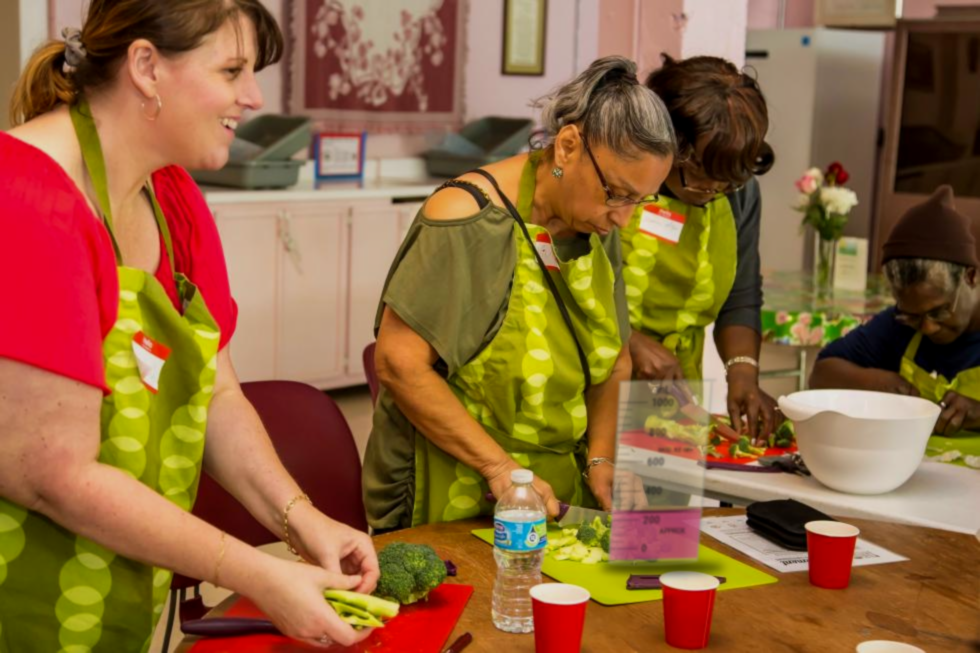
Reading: {"value": 250, "unit": "mL"}
